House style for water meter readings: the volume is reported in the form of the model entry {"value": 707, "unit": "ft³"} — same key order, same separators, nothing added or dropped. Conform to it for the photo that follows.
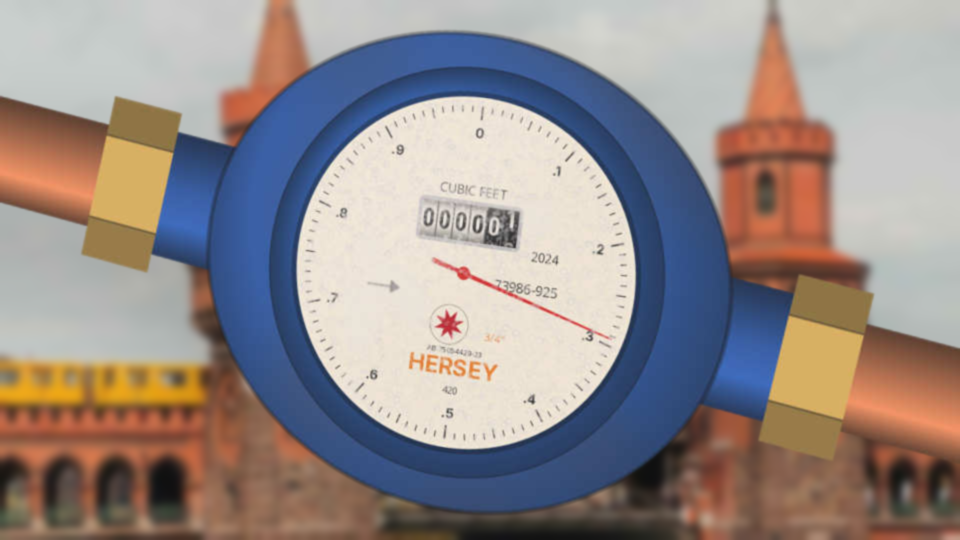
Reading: {"value": 1.29, "unit": "ft³"}
